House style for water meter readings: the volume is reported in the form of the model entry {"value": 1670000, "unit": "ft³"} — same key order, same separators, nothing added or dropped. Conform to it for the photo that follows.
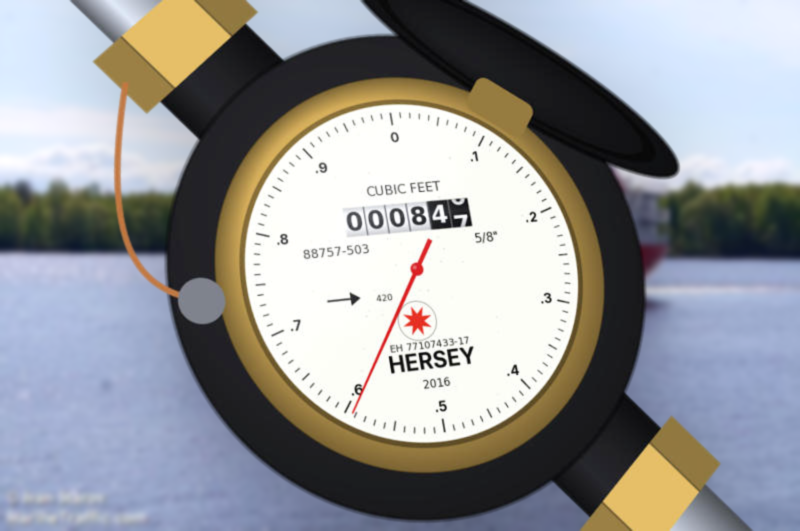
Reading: {"value": 846.59, "unit": "ft³"}
